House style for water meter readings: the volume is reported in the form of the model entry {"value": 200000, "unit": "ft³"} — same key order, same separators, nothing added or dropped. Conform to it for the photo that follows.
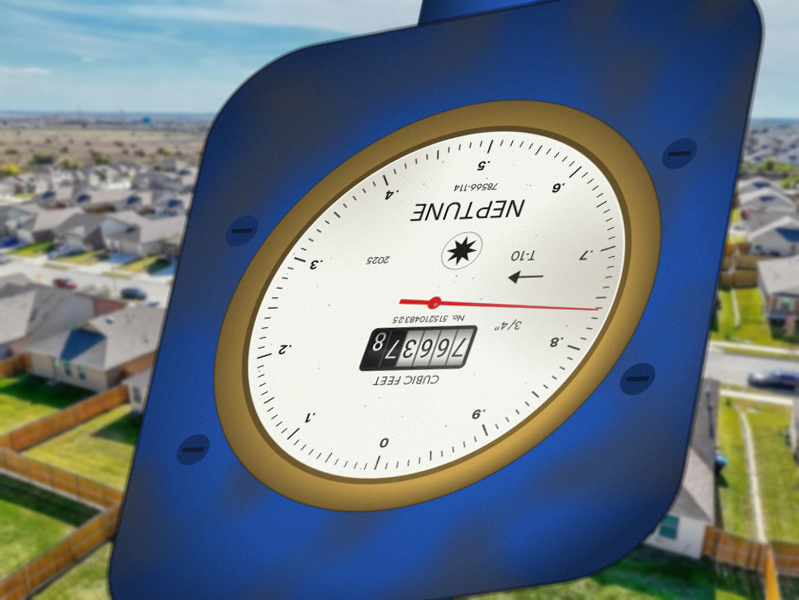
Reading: {"value": 766377.76, "unit": "ft³"}
